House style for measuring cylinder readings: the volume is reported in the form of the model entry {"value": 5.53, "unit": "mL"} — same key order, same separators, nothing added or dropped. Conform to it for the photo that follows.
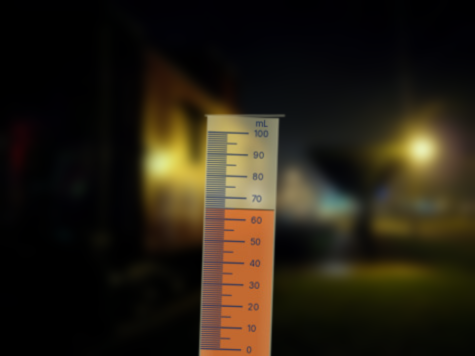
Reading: {"value": 65, "unit": "mL"}
